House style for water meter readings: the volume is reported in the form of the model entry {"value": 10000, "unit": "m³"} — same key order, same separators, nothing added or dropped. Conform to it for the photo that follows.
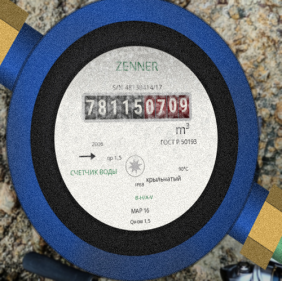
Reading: {"value": 78115.0709, "unit": "m³"}
